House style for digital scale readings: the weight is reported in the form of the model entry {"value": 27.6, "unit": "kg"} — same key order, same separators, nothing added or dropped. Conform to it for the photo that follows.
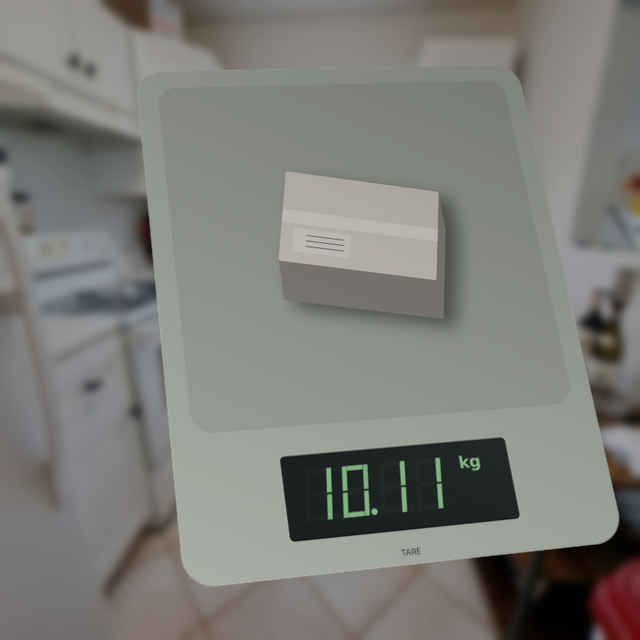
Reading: {"value": 10.11, "unit": "kg"}
